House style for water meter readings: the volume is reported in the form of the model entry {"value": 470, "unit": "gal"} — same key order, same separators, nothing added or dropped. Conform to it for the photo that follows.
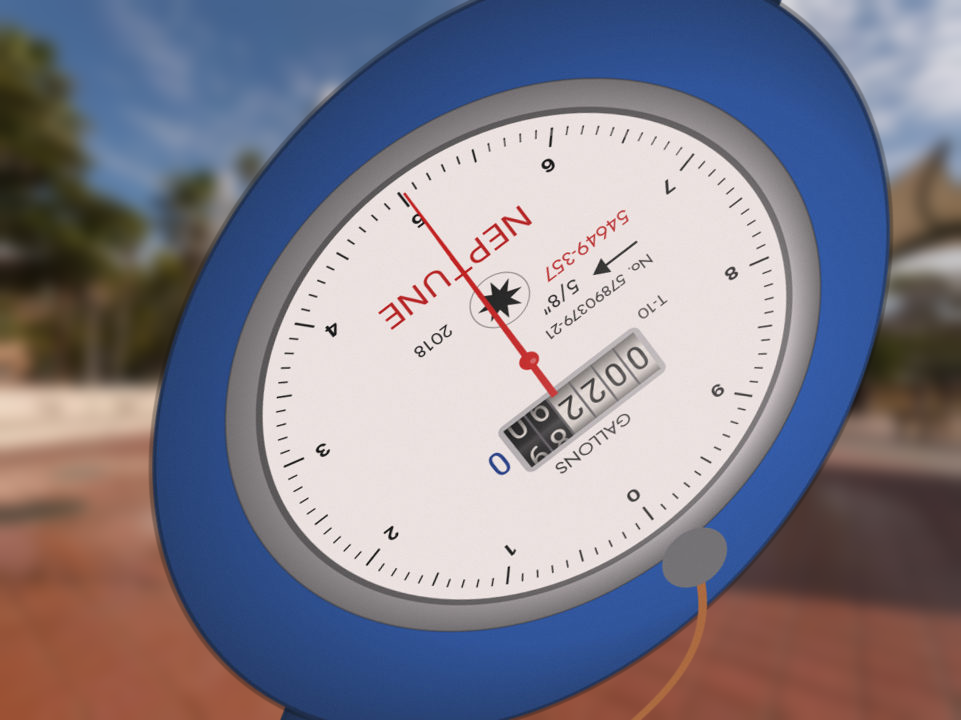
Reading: {"value": 22895.0, "unit": "gal"}
